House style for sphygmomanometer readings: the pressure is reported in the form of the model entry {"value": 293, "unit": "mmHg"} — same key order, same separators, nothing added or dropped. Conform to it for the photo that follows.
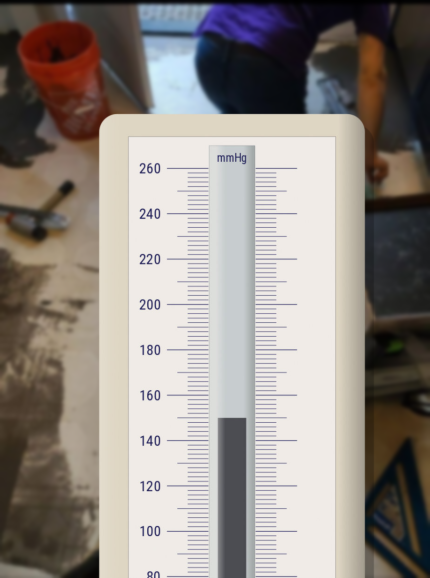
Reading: {"value": 150, "unit": "mmHg"}
